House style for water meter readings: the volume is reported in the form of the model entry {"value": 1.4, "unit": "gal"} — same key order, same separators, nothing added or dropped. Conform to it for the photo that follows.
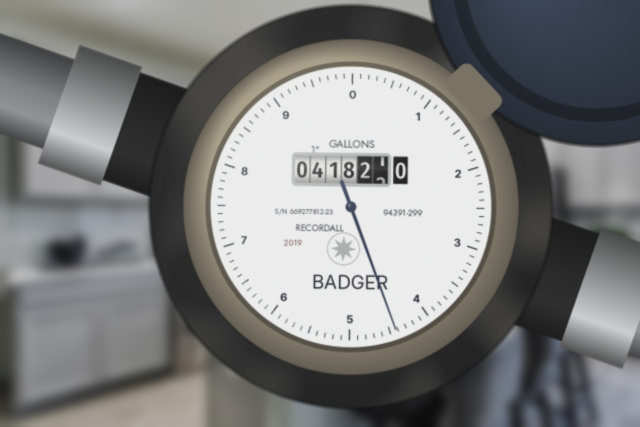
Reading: {"value": 418214.4, "unit": "gal"}
